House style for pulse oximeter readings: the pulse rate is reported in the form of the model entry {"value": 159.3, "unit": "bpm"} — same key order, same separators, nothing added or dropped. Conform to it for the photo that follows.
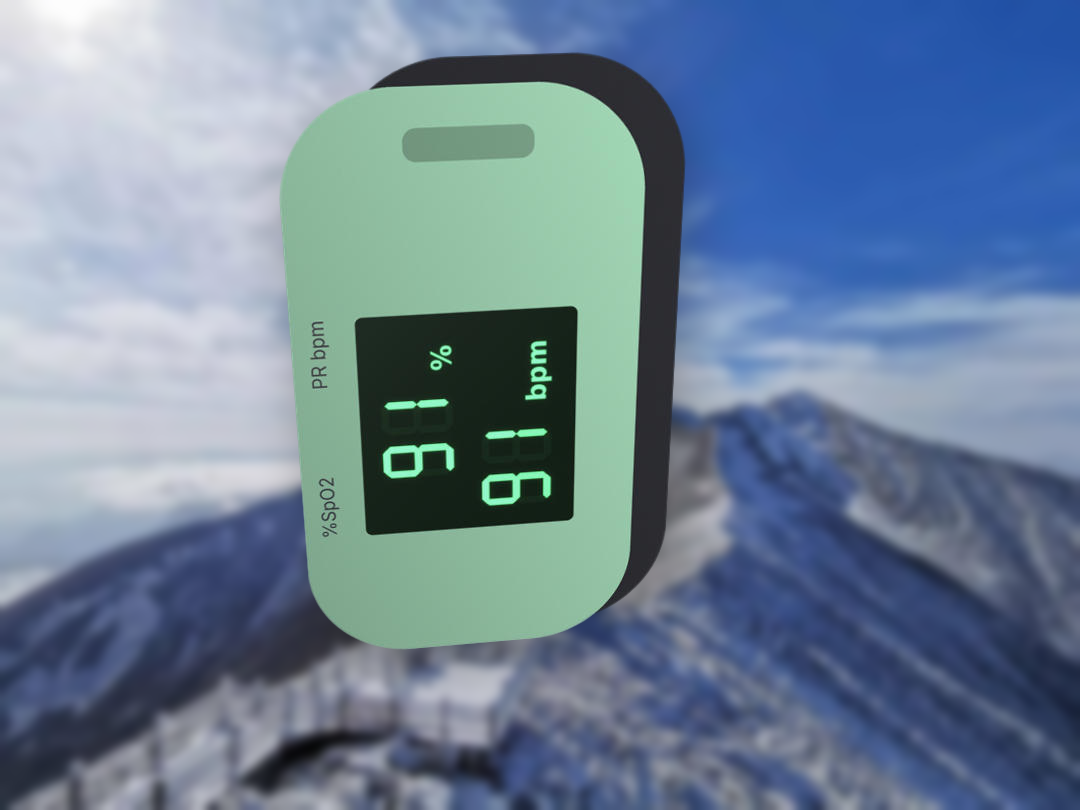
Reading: {"value": 91, "unit": "bpm"}
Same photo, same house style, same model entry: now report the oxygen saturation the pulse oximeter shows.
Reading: {"value": 91, "unit": "%"}
